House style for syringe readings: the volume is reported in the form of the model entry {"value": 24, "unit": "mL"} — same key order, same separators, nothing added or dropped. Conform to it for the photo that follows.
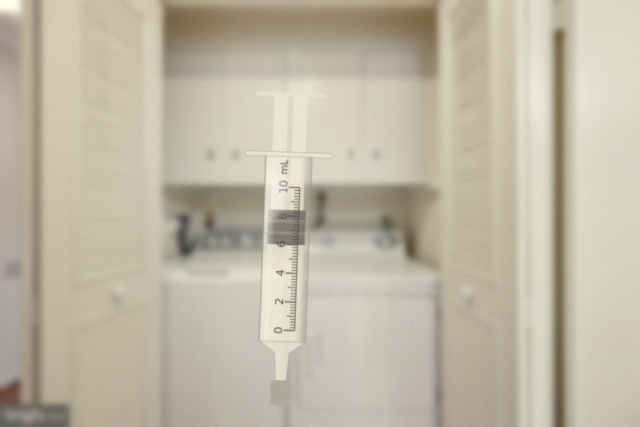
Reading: {"value": 6, "unit": "mL"}
